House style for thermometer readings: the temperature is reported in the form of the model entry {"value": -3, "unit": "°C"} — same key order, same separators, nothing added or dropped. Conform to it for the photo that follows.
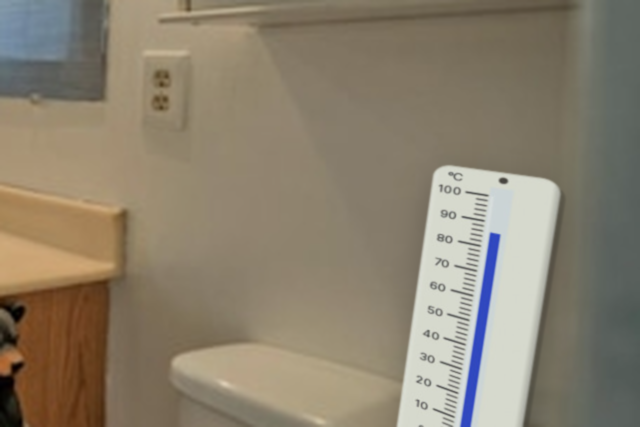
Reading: {"value": 86, "unit": "°C"}
